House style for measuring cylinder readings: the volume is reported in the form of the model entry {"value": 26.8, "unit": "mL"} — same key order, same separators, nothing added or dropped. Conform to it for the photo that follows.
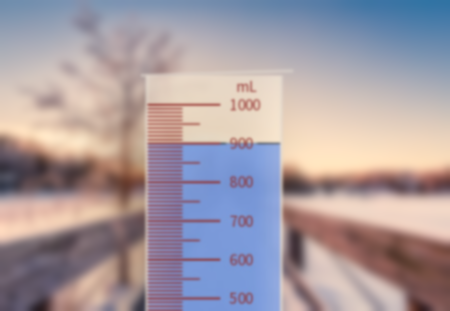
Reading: {"value": 900, "unit": "mL"}
